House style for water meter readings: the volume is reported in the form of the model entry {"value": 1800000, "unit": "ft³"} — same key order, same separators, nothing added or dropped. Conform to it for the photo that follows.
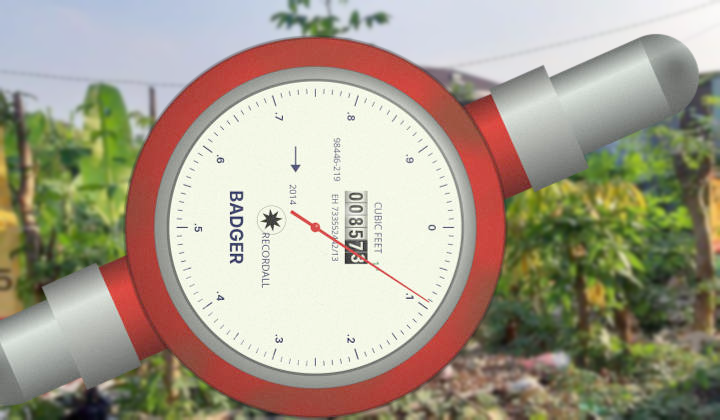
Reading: {"value": 8573.09, "unit": "ft³"}
